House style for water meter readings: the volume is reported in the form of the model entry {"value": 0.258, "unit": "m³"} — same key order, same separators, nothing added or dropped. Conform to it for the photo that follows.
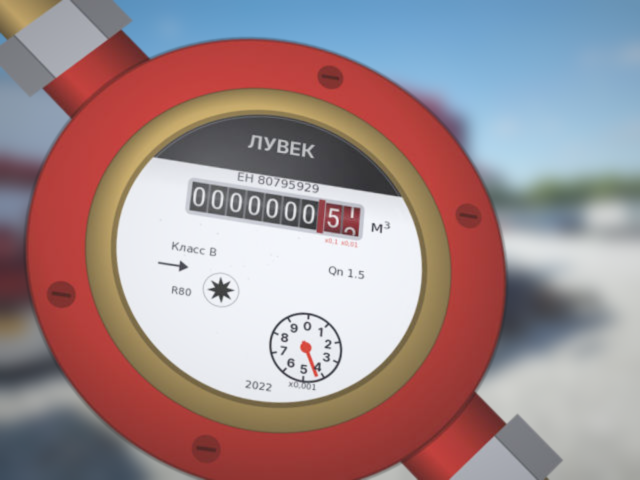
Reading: {"value": 0.514, "unit": "m³"}
